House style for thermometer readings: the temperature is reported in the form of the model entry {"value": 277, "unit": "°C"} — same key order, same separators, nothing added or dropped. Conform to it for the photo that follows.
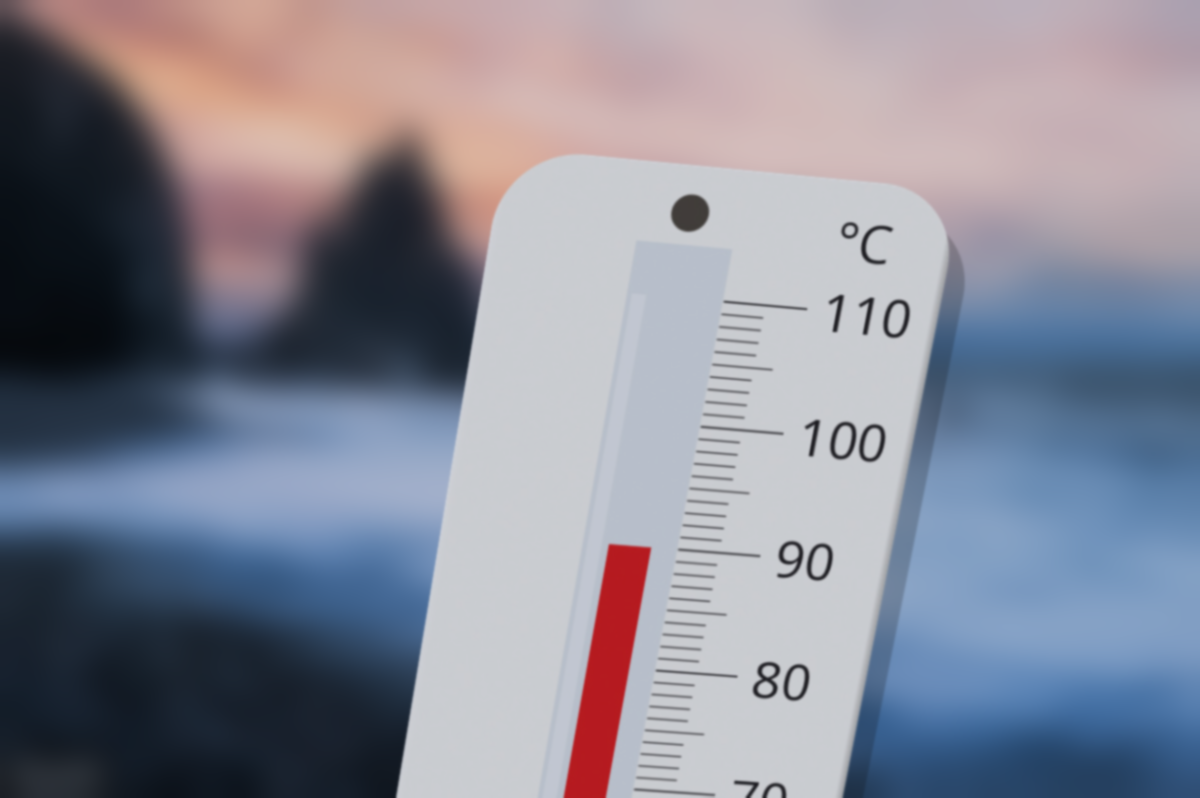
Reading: {"value": 90, "unit": "°C"}
